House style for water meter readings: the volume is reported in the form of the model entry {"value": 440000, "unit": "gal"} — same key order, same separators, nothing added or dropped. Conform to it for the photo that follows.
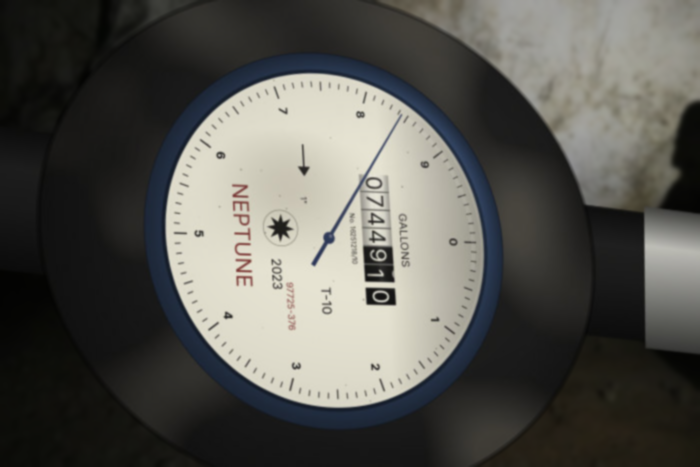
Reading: {"value": 744908.4, "unit": "gal"}
